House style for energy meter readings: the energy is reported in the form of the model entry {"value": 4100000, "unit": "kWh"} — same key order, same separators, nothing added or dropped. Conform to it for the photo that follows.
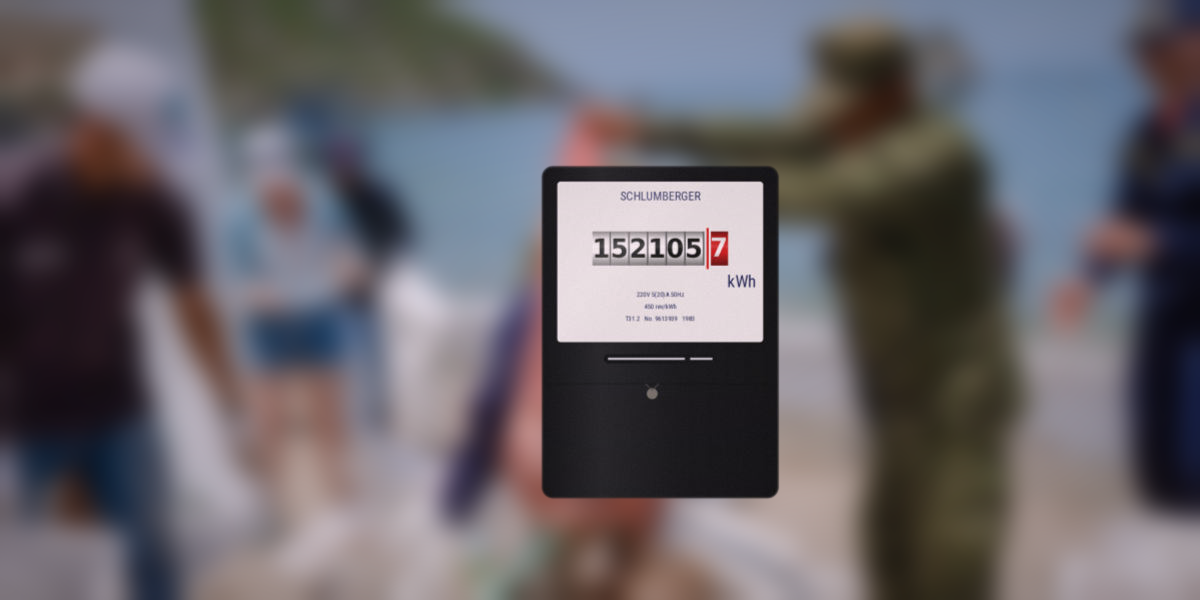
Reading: {"value": 152105.7, "unit": "kWh"}
